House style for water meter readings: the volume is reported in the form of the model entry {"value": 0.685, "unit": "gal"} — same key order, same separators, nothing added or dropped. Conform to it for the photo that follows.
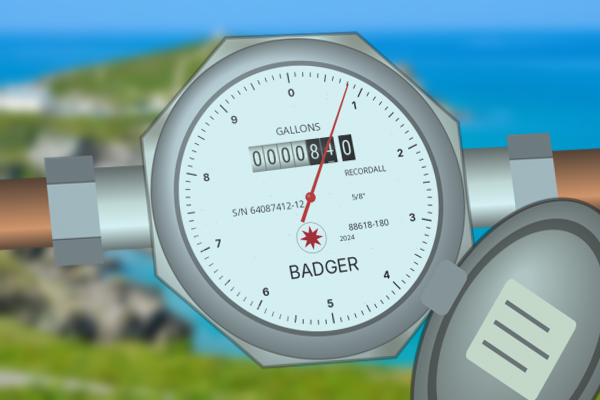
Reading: {"value": 840.8, "unit": "gal"}
